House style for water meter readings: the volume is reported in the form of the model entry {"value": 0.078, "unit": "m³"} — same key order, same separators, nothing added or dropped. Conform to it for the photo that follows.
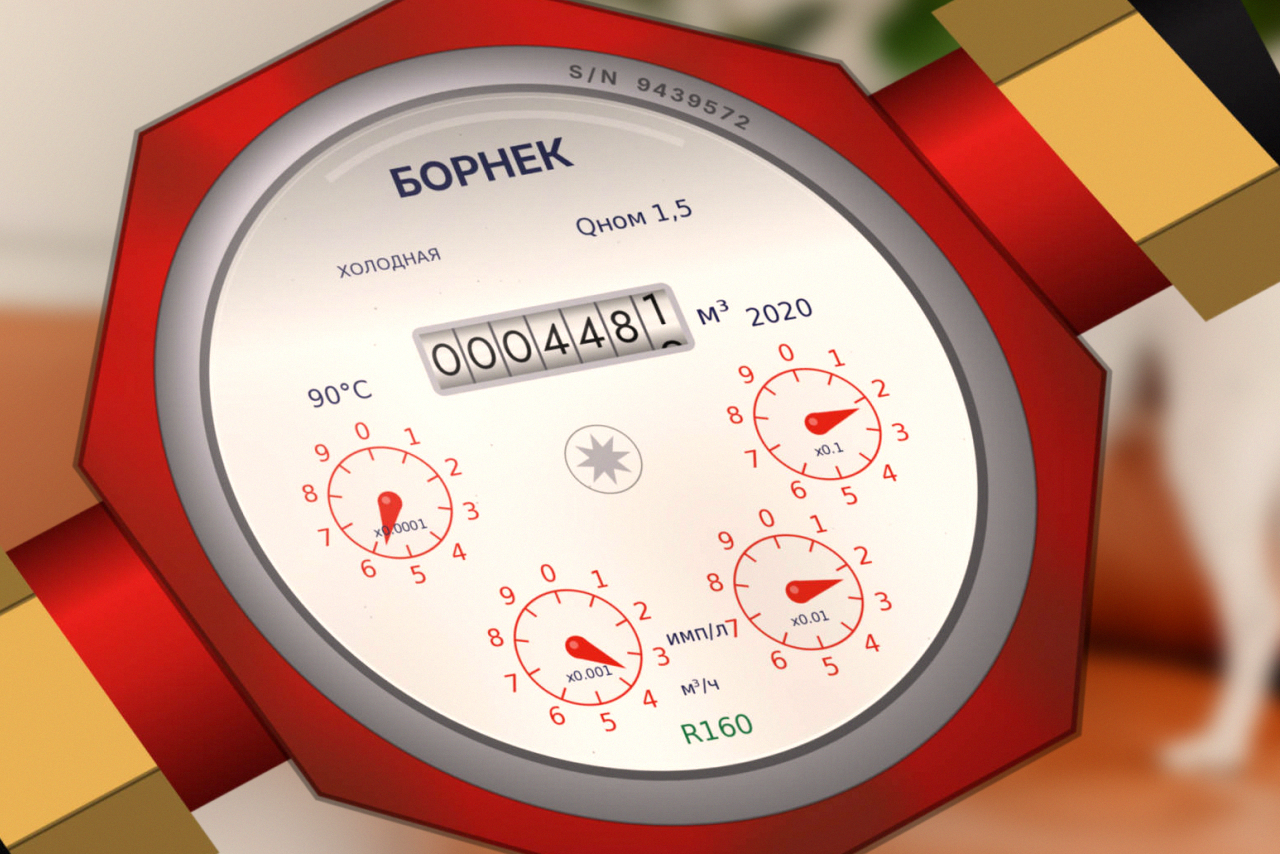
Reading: {"value": 4481.2235, "unit": "m³"}
